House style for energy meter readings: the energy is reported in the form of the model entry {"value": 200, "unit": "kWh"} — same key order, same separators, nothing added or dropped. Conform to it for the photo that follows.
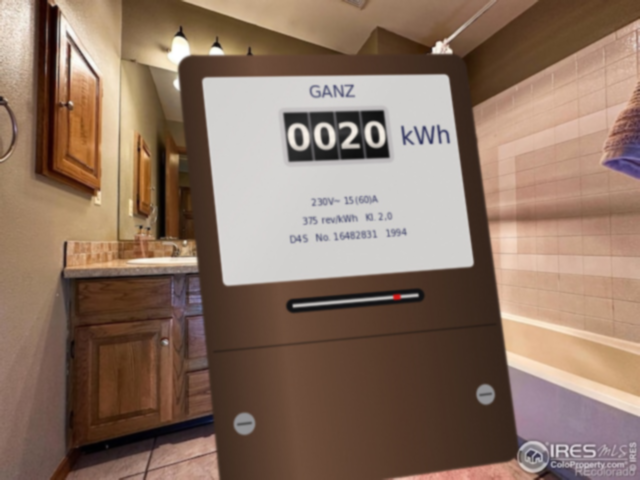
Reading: {"value": 20, "unit": "kWh"}
